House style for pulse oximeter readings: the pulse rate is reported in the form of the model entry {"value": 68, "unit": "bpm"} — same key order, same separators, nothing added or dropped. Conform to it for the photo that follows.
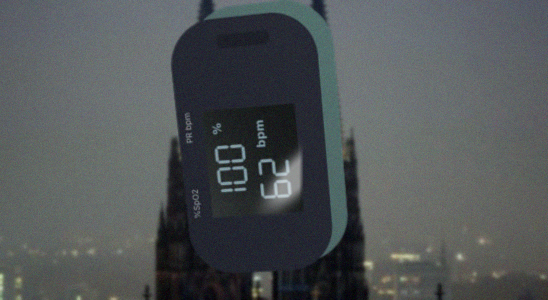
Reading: {"value": 62, "unit": "bpm"}
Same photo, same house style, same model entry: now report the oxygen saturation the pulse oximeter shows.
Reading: {"value": 100, "unit": "%"}
